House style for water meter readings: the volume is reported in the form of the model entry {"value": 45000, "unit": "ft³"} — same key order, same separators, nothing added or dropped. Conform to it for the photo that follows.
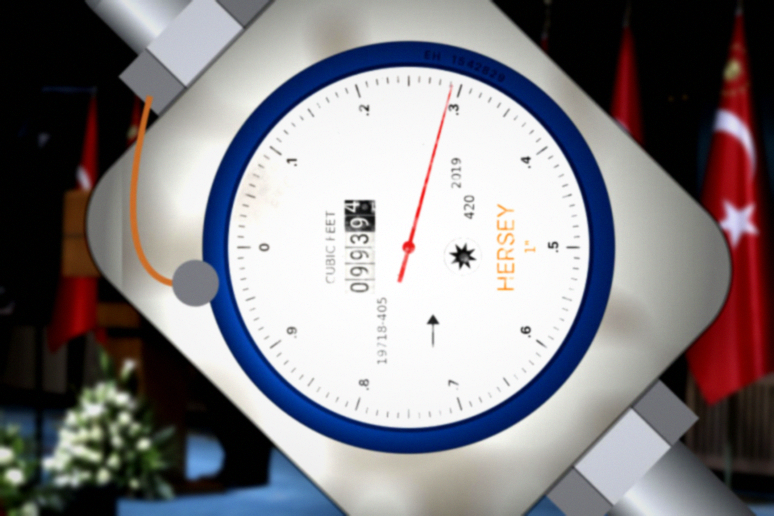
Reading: {"value": 99394.29, "unit": "ft³"}
